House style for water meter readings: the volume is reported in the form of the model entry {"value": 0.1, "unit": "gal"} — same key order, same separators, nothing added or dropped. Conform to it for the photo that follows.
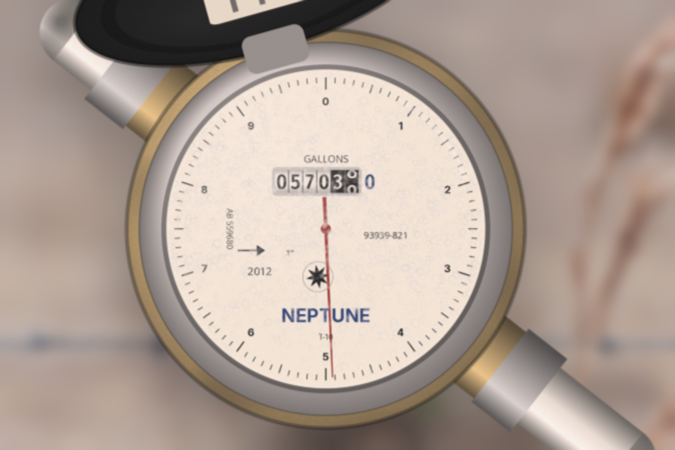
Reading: {"value": 570384.9, "unit": "gal"}
